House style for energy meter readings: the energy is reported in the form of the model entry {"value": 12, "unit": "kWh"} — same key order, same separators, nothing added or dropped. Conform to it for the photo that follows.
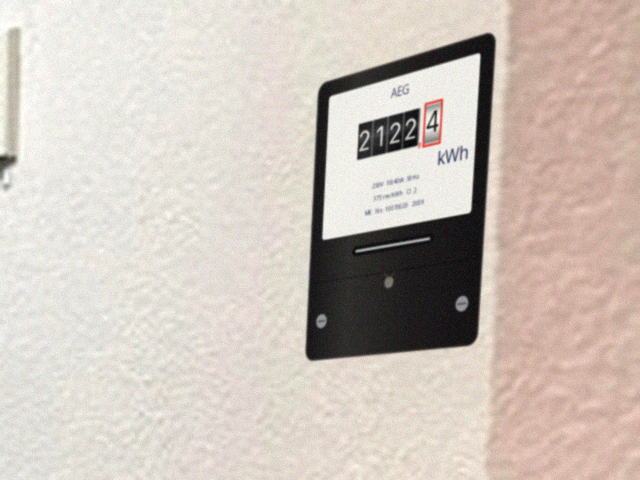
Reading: {"value": 2122.4, "unit": "kWh"}
